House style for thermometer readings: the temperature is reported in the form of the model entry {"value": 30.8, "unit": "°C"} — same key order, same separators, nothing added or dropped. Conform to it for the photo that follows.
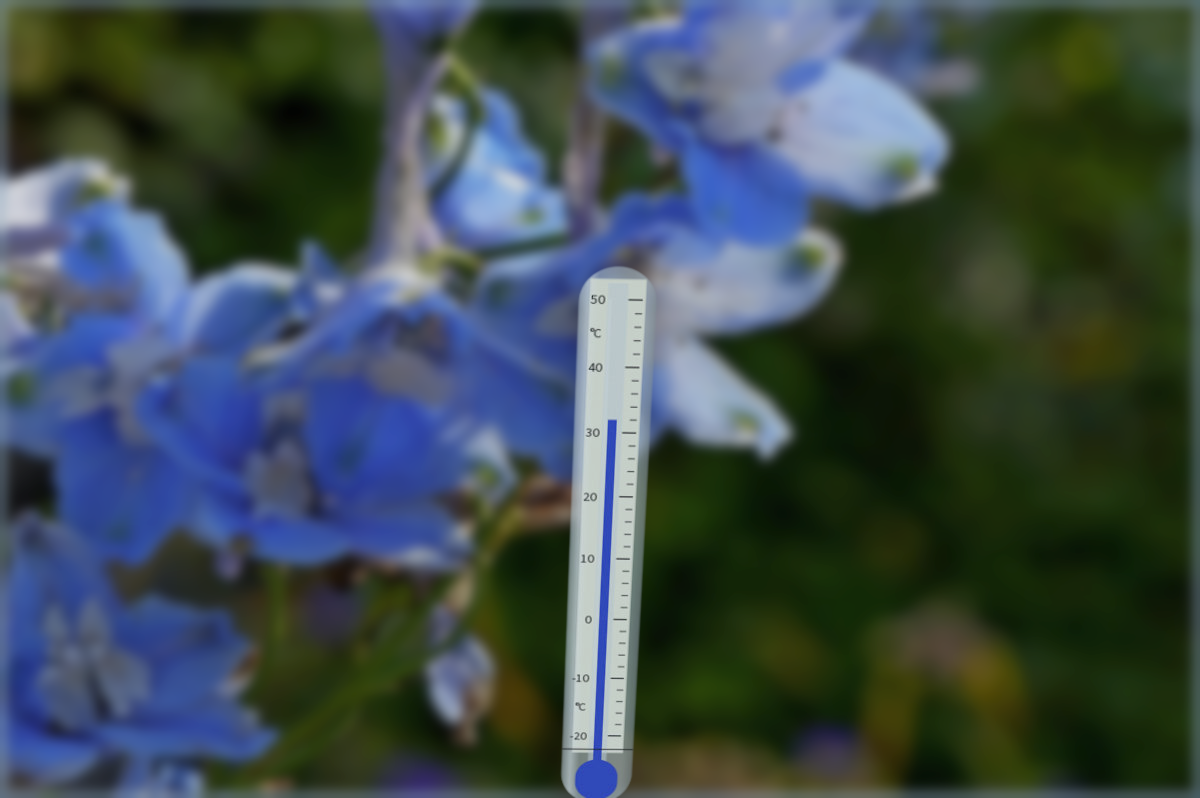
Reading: {"value": 32, "unit": "°C"}
